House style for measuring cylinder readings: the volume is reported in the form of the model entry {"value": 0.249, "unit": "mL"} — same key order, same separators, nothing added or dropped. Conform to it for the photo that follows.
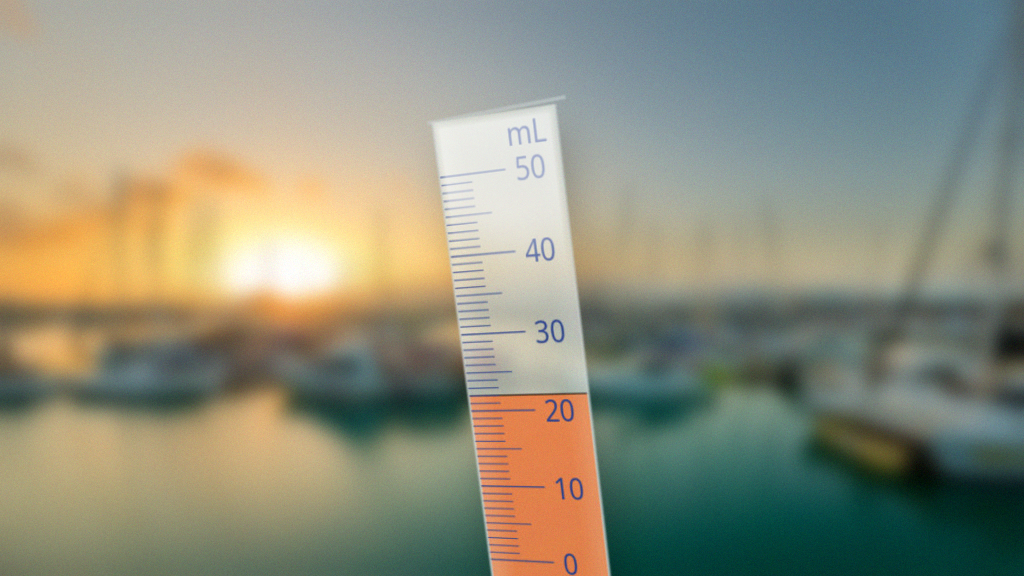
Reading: {"value": 22, "unit": "mL"}
